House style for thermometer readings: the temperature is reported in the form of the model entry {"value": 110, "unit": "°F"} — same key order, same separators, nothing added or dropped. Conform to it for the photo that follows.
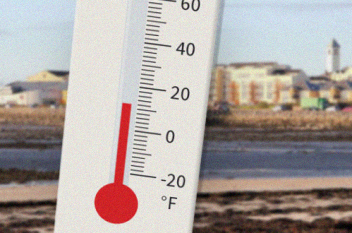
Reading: {"value": 12, "unit": "°F"}
